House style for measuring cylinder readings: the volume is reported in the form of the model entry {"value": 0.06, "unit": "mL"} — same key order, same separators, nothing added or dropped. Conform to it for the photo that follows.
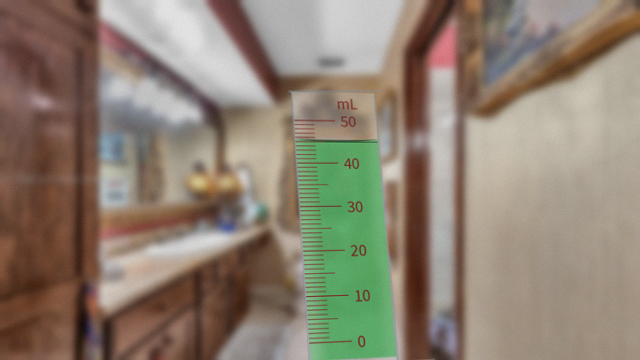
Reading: {"value": 45, "unit": "mL"}
